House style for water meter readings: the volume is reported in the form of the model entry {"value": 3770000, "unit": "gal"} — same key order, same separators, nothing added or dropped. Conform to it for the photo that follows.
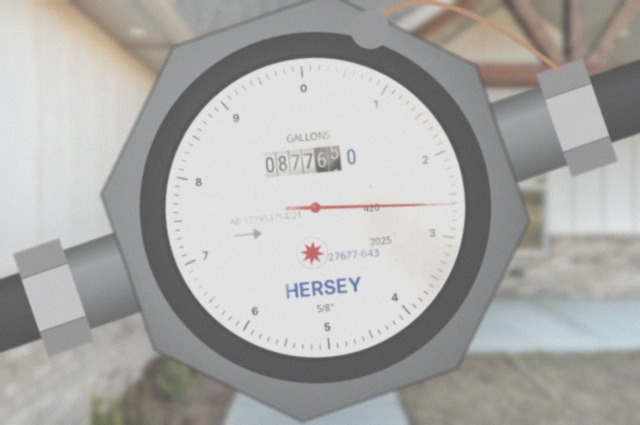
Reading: {"value": 877652.6, "unit": "gal"}
